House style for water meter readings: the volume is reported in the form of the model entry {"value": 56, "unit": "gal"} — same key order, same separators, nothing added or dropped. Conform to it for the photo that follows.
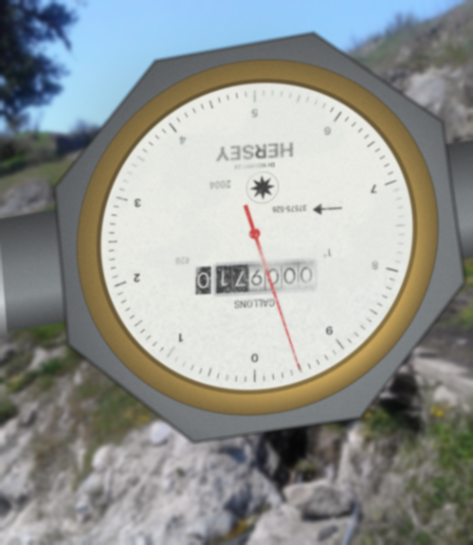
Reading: {"value": 9709.5, "unit": "gal"}
